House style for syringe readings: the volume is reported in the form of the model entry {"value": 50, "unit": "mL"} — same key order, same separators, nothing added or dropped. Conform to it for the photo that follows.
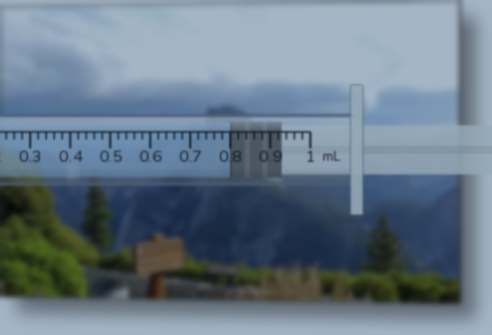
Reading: {"value": 0.8, "unit": "mL"}
